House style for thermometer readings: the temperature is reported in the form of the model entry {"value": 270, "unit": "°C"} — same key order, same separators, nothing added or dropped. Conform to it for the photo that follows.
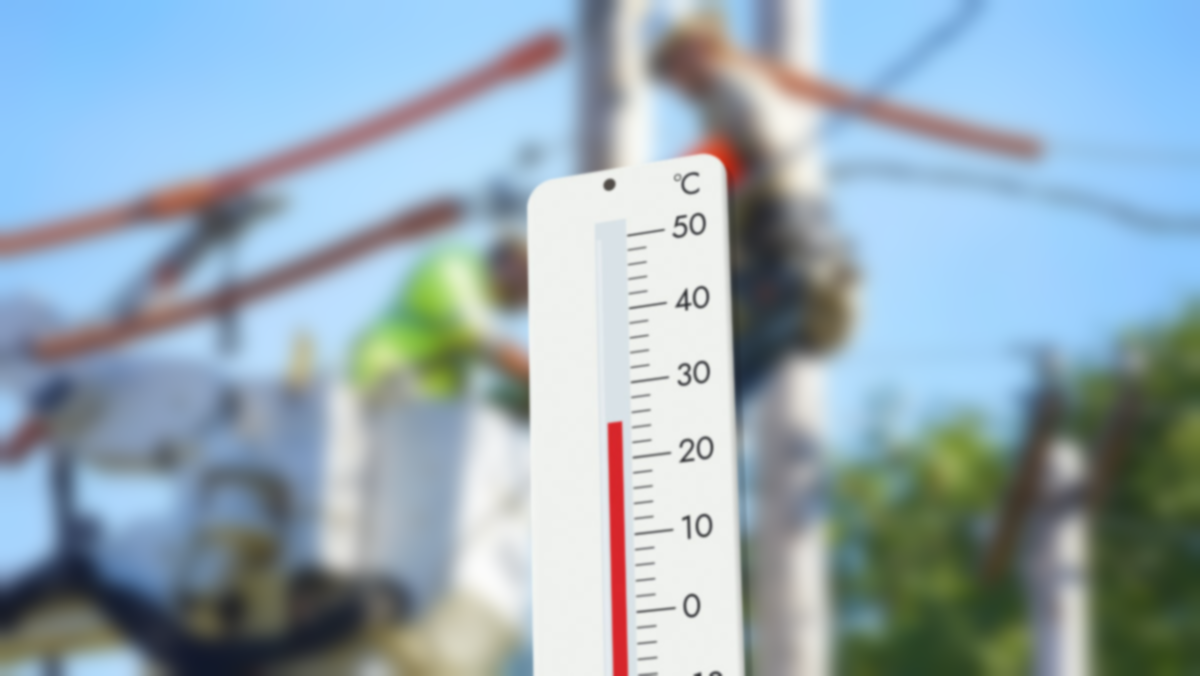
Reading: {"value": 25, "unit": "°C"}
